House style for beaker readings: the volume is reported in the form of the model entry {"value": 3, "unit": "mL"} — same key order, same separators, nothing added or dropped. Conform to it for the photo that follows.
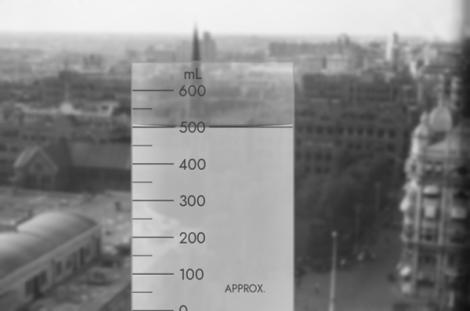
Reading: {"value": 500, "unit": "mL"}
